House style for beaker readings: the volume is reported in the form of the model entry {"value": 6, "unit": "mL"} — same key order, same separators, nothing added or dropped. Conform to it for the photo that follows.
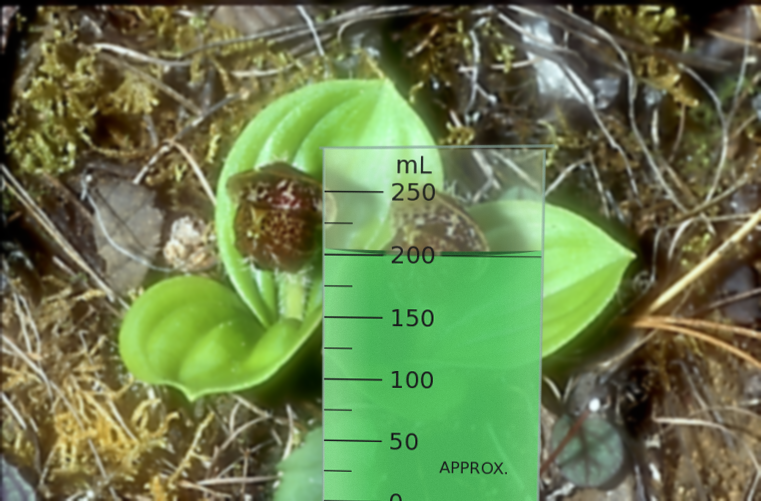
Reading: {"value": 200, "unit": "mL"}
